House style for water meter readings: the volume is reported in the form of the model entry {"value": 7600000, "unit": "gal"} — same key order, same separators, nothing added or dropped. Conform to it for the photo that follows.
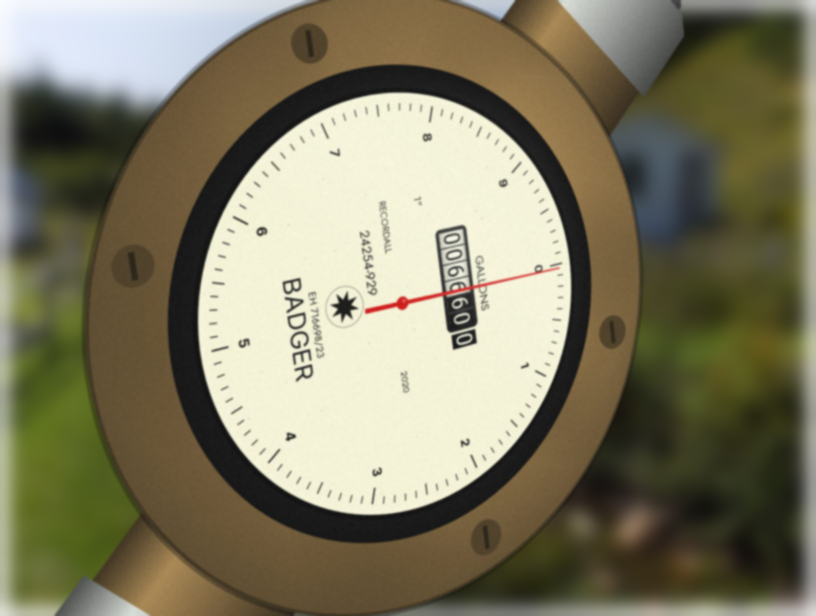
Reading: {"value": 66600.0, "unit": "gal"}
